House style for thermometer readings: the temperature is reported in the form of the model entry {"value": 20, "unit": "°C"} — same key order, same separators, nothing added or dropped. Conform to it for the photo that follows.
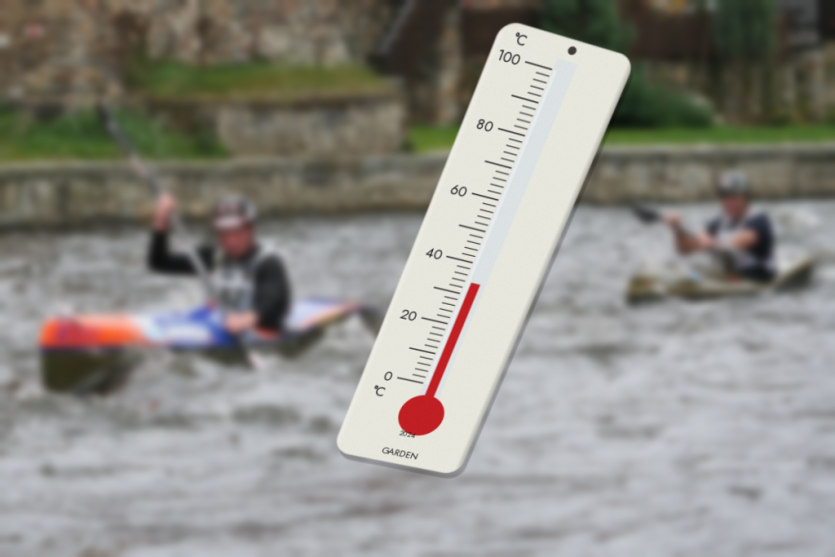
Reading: {"value": 34, "unit": "°C"}
